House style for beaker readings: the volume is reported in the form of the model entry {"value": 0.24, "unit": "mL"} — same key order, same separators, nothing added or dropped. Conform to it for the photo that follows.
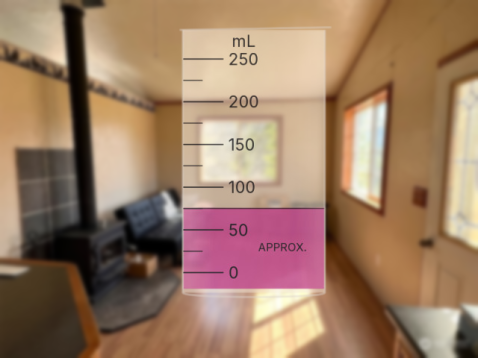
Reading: {"value": 75, "unit": "mL"}
